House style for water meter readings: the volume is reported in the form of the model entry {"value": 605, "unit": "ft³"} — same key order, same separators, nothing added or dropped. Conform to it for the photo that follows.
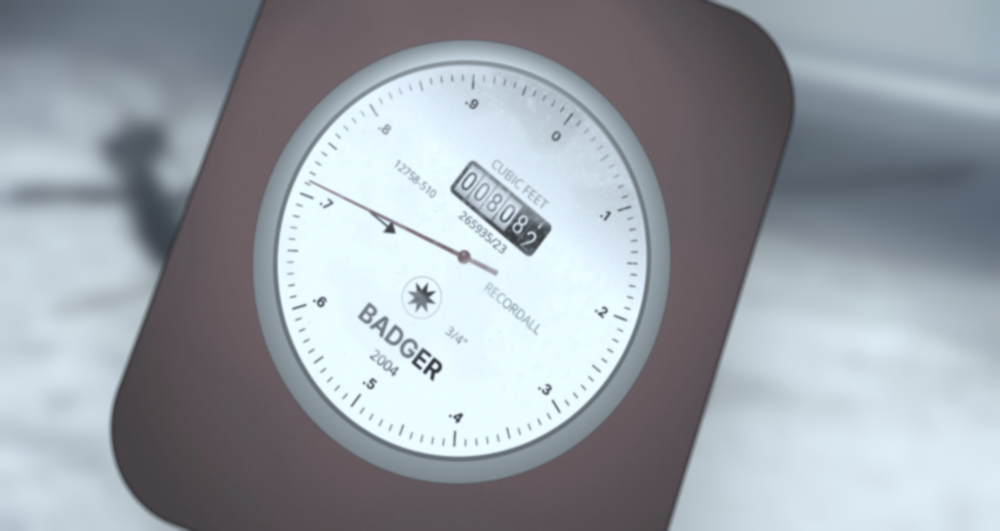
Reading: {"value": 8081.71, "unit": "ft³"}
